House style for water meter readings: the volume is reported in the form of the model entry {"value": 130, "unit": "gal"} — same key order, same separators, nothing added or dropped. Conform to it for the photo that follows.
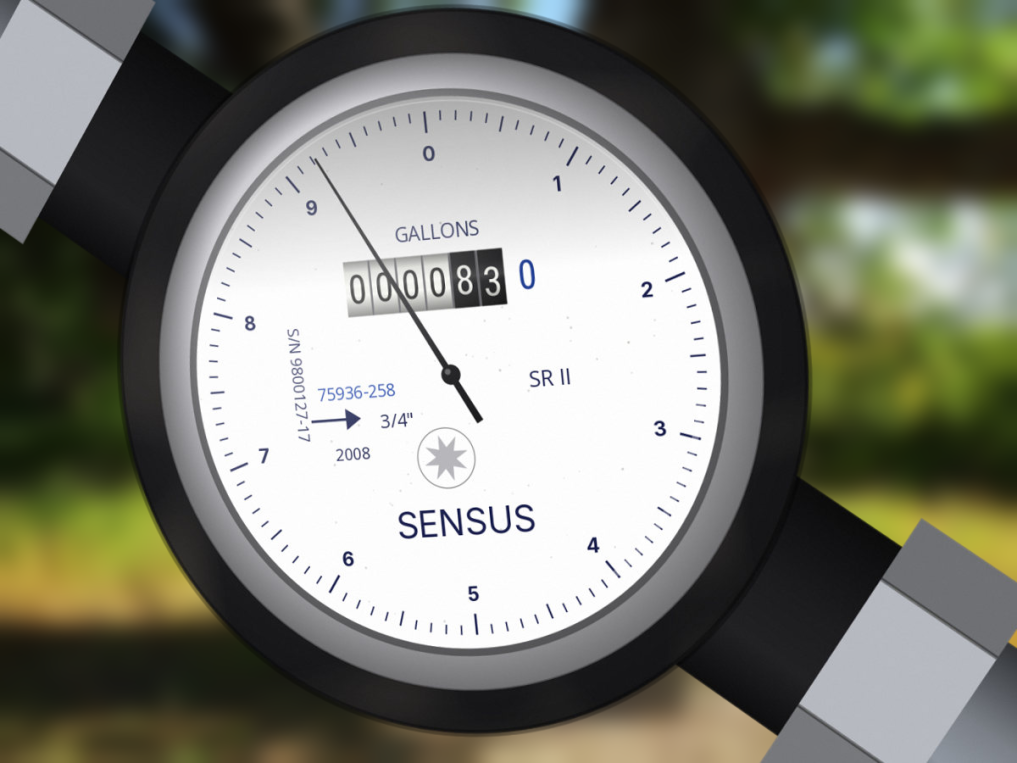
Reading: {"value": 829.2, "unit": "gal"}
